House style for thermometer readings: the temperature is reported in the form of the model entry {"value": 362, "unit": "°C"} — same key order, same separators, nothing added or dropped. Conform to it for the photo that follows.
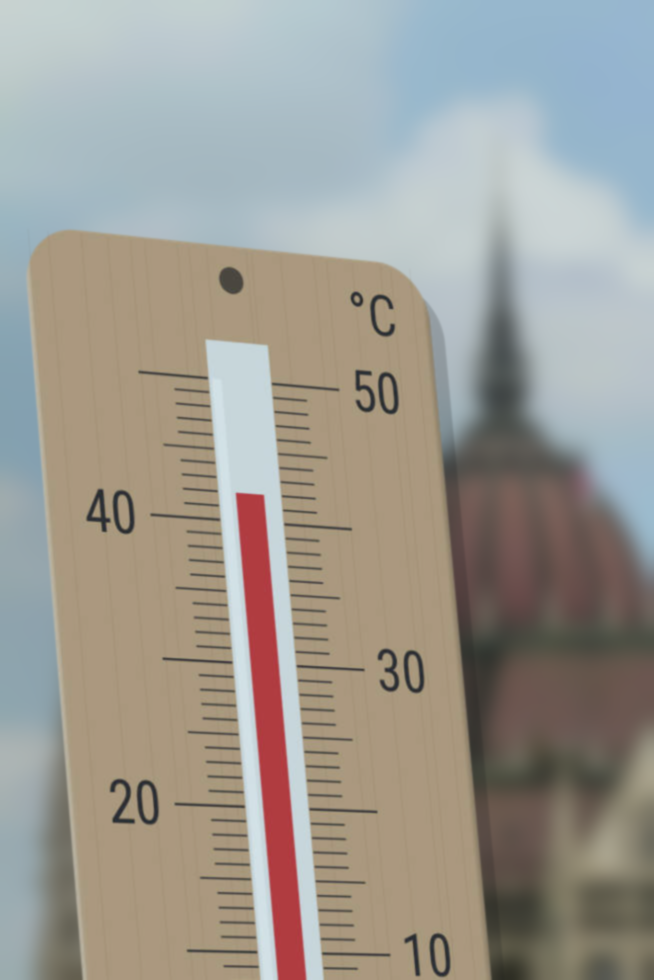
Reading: {"value": 42, "unit": "°C"}
